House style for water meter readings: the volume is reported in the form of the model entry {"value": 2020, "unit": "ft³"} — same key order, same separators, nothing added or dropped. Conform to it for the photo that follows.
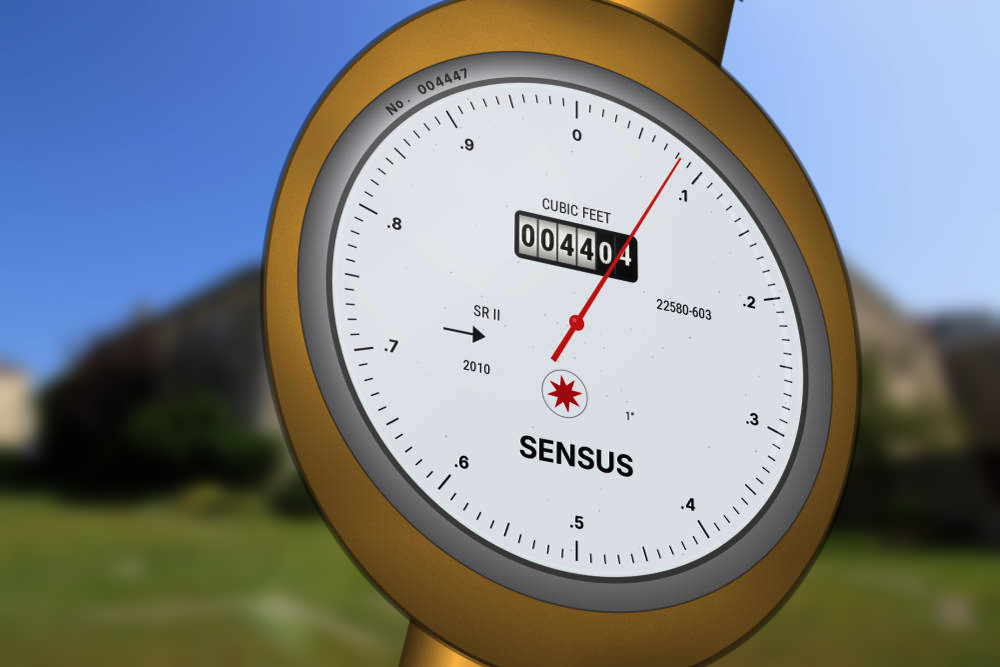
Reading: {"value": 4404.08, "unit": "ft³"}
